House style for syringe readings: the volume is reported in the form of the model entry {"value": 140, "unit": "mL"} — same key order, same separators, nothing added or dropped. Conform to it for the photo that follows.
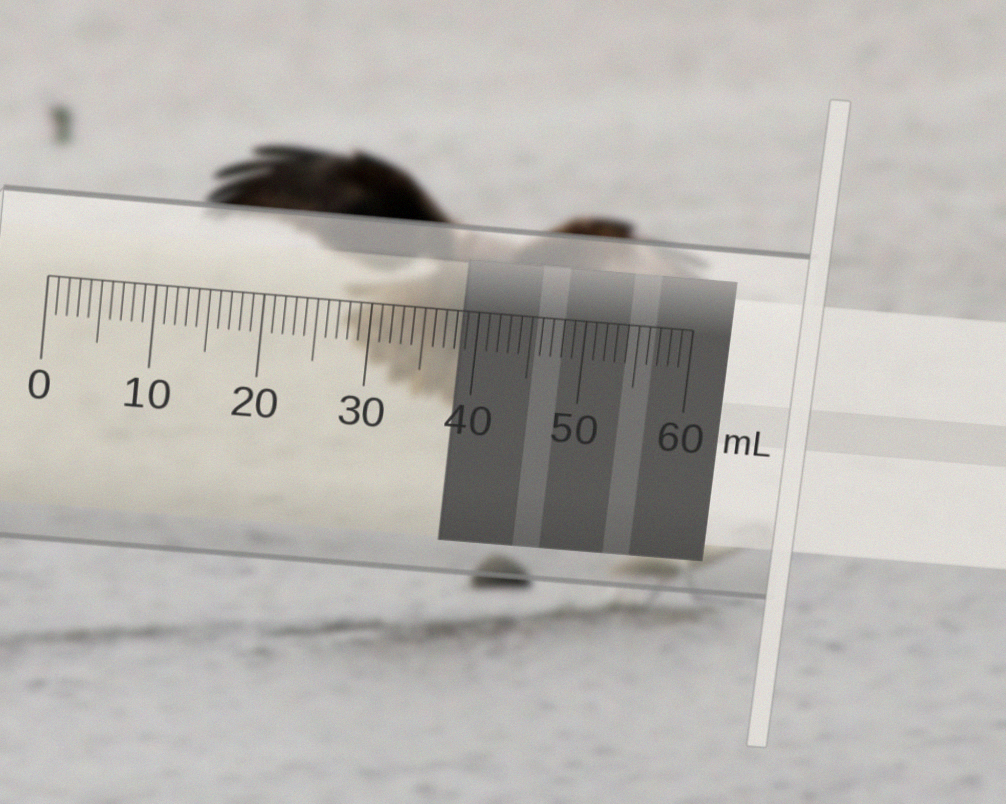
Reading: {"value": 38.5, "unit": "mL"}
